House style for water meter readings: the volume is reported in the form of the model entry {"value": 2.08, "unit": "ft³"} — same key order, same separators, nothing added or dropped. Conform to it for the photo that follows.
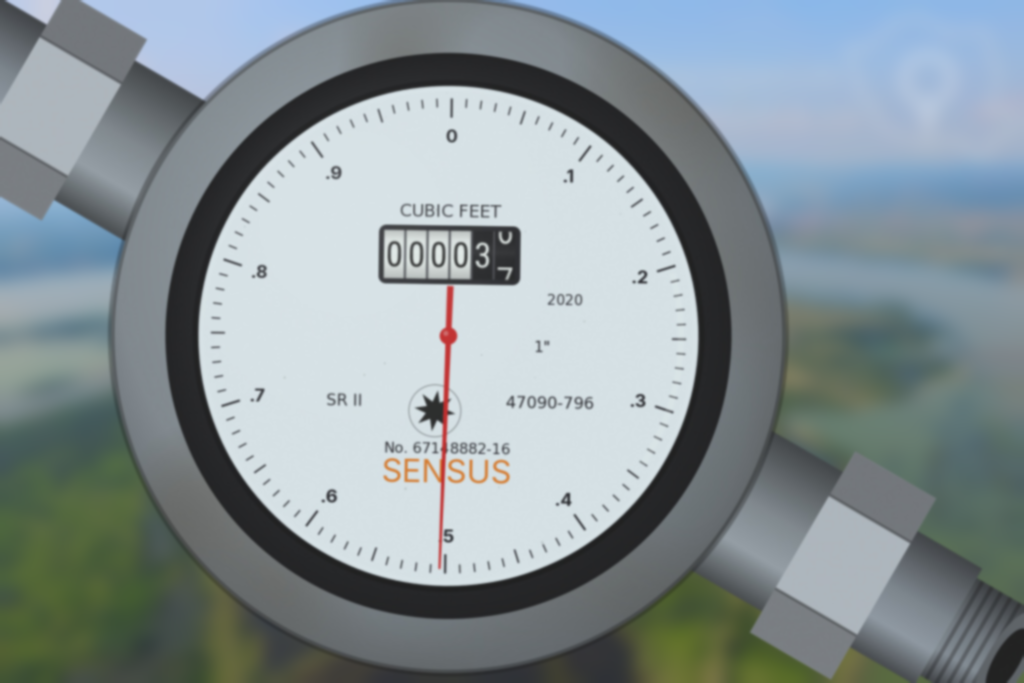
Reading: {"value": 36.50, "unit": "ft³"}
